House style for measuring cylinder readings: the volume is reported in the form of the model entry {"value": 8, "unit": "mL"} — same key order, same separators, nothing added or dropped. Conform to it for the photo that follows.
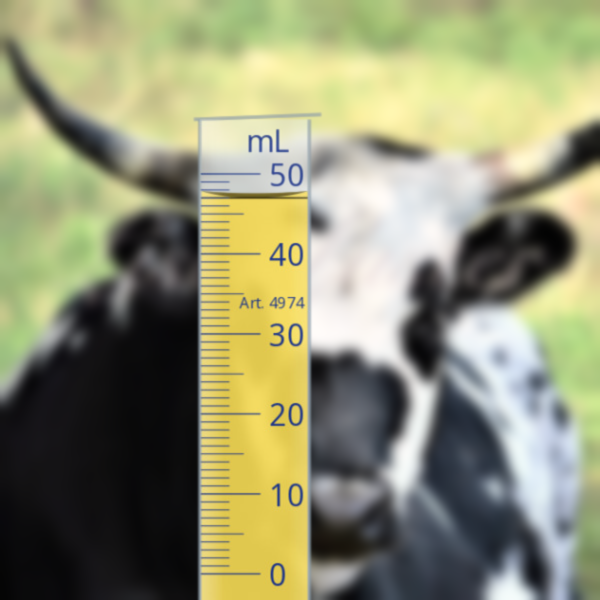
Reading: {"value": 47, "unit": "mL"}
